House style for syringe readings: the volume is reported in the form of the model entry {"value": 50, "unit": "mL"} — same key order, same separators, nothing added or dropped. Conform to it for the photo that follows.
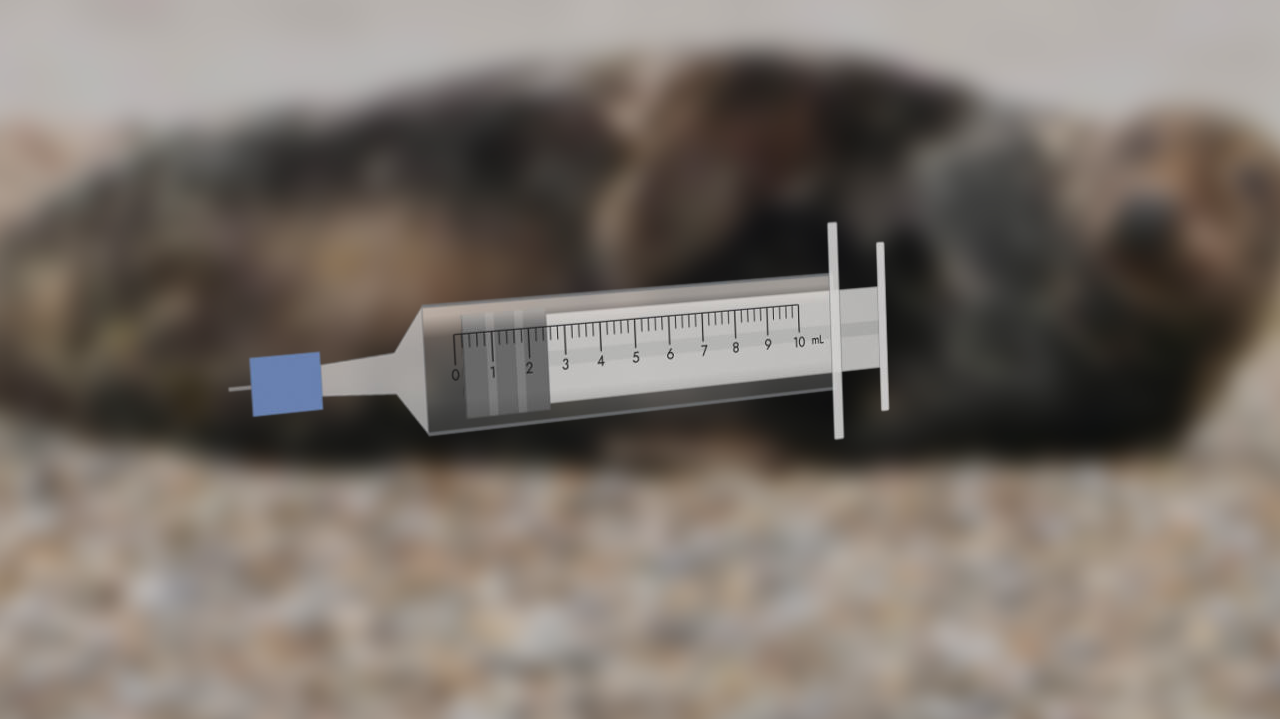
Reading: {"value": 0.2, "unit": "mL"}
